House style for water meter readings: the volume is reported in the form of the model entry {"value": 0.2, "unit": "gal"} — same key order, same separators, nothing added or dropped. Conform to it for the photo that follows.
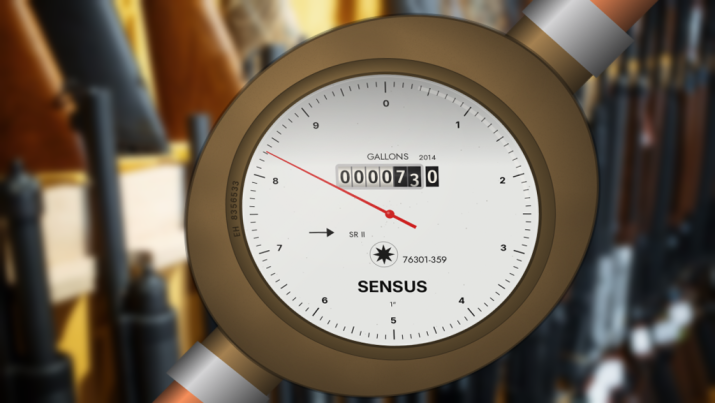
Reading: {"value": 728.3, "unit": "gal"}
